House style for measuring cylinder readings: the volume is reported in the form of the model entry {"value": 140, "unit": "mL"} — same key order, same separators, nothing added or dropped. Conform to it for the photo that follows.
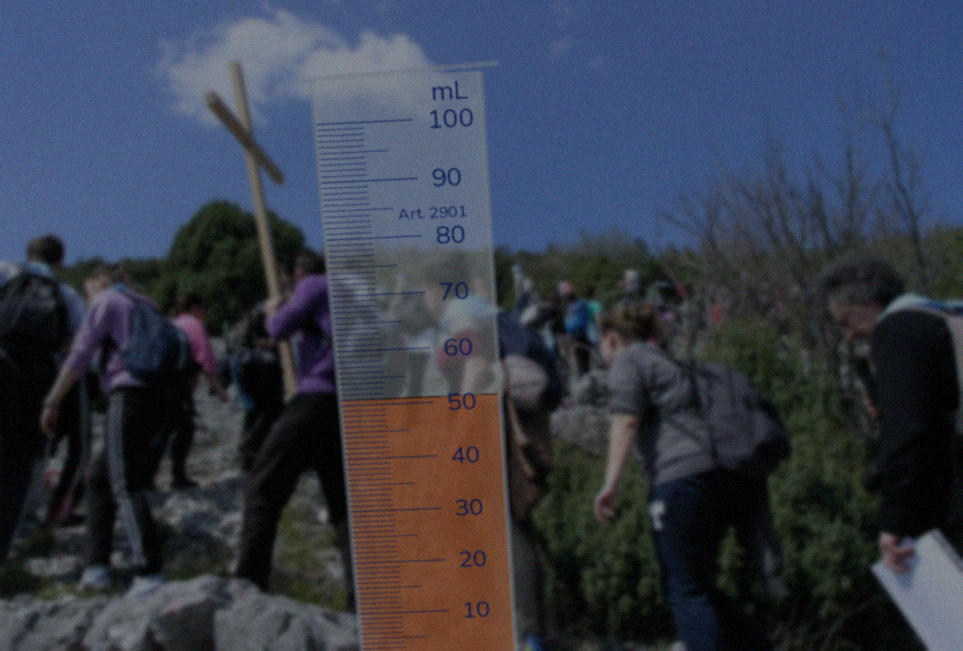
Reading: {"value": 51, "unit": "mL"}
